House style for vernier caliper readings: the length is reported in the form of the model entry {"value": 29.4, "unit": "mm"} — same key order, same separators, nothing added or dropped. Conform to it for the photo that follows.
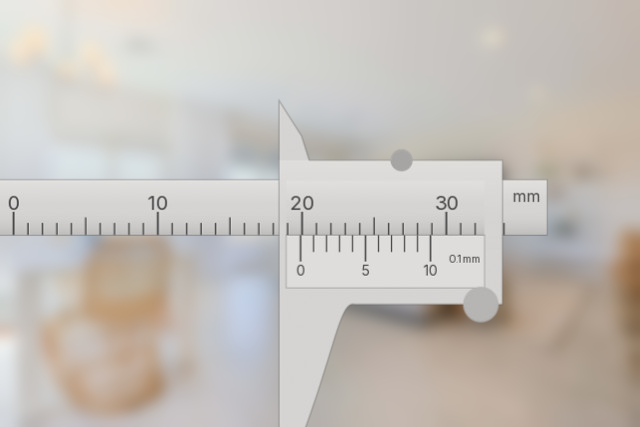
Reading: {"value": 19.9, "unit": "mm"}
